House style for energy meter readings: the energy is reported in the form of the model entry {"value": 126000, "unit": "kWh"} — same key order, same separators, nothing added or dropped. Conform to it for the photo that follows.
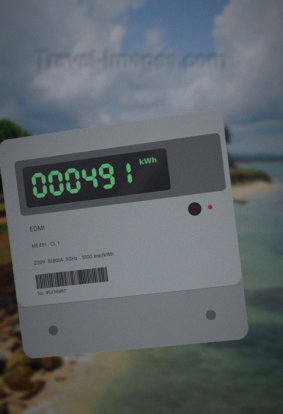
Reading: {"value": 491, "unit": "kWh"}
